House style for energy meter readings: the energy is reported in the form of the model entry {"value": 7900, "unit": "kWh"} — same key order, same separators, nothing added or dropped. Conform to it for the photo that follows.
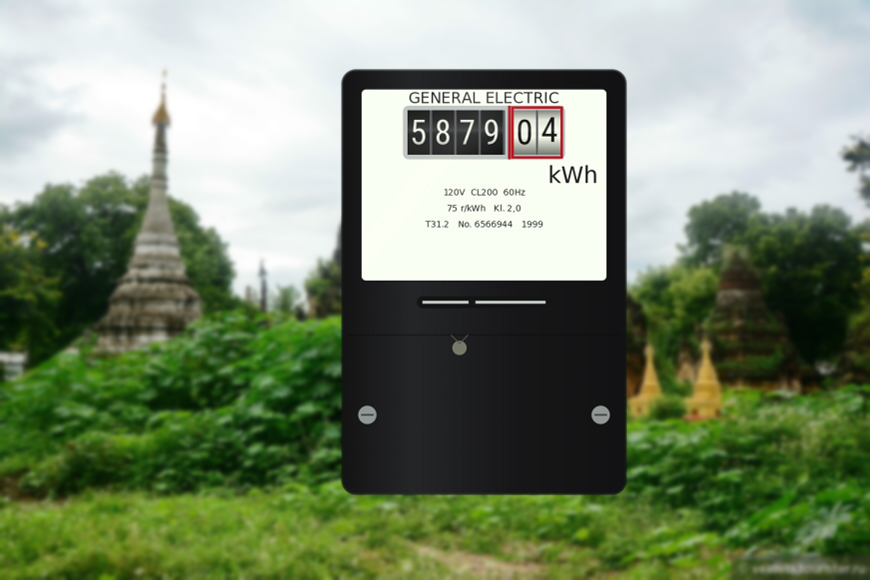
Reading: {"value": 5879.04, "unit": "kWh"}
